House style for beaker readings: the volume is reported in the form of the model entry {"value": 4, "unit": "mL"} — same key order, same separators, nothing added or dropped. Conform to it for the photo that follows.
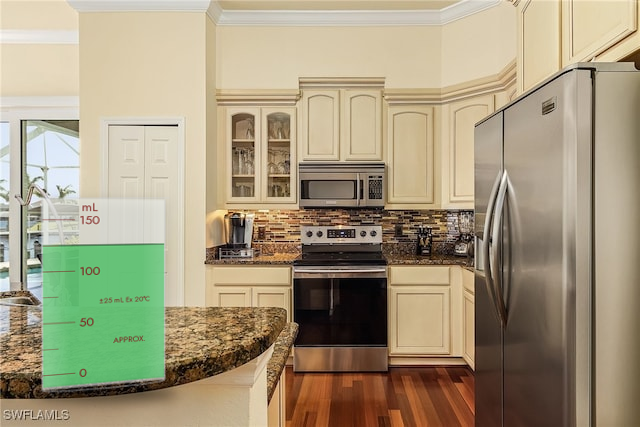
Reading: {"value": 125, "unit": "mL"}
